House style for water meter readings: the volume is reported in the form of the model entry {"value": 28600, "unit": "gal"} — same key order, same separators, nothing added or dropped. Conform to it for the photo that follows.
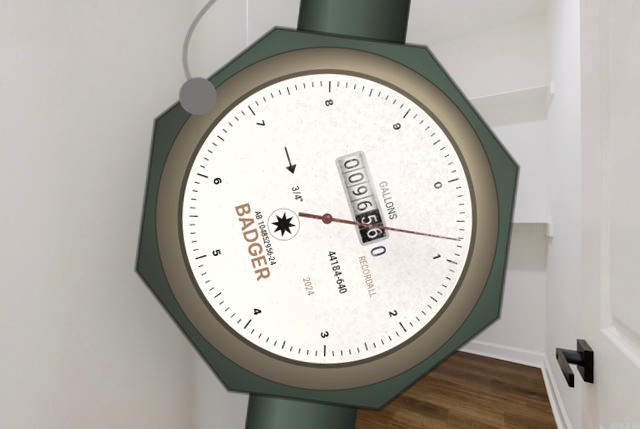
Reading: {"value": 96560.7, "unit": "gal"}
